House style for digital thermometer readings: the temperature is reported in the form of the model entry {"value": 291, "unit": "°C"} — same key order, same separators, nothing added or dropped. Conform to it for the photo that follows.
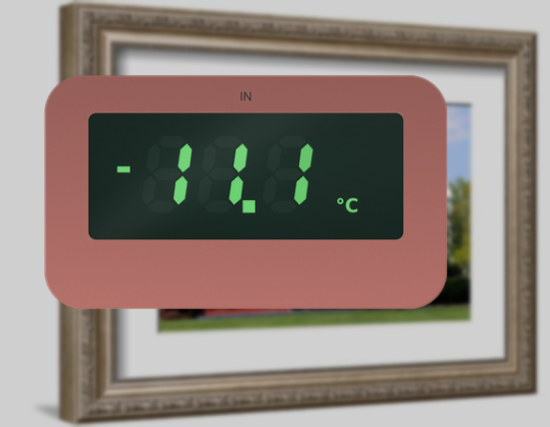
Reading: {"value": -11.1, "unit": "°C"}
